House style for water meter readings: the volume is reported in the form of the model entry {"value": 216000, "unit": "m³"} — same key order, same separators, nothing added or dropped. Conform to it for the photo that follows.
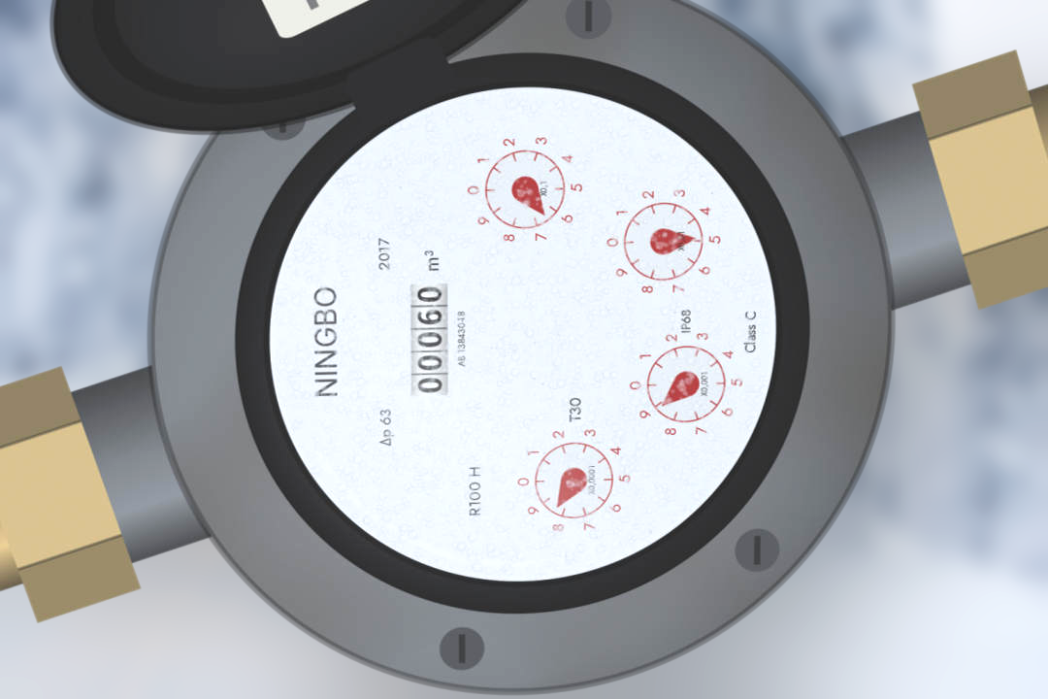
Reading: {"value": 60.6488, "unit": "m³"}
